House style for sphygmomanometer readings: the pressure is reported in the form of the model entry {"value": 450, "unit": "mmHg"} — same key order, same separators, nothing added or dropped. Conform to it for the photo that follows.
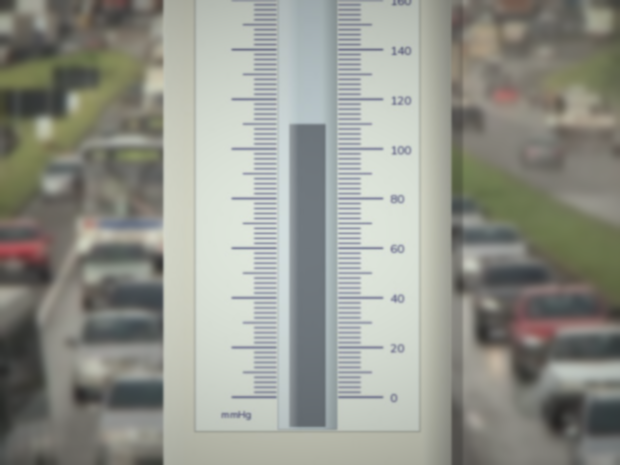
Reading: {"value": 110, "unit": "mmHg"}
